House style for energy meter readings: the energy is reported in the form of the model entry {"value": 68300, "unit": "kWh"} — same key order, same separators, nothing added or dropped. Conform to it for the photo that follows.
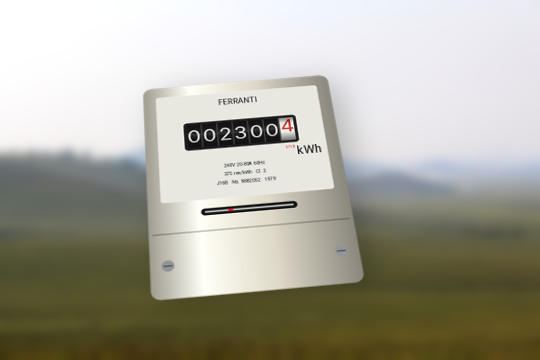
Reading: {"value": 2300.4, "unit": "kWh"}
